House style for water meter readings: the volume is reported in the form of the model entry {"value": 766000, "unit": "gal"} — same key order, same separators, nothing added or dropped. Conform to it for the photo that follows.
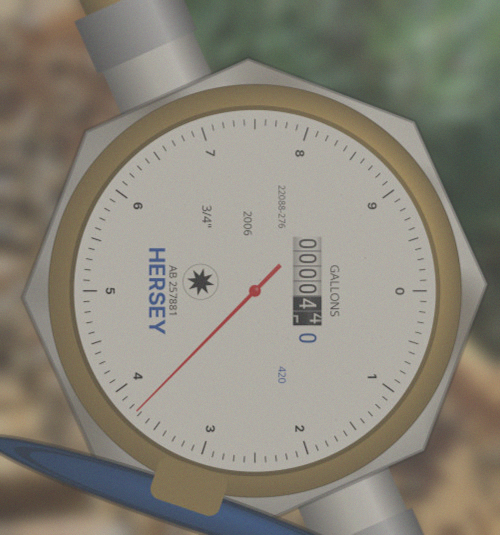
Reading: {"value": 443.7, "unit": "gal"}
